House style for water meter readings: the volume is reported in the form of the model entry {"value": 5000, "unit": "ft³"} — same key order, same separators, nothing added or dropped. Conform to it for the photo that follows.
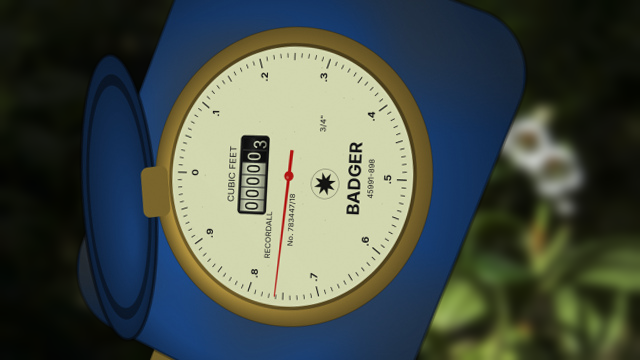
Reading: {"value": 2.76, "unit": "ft³"}
